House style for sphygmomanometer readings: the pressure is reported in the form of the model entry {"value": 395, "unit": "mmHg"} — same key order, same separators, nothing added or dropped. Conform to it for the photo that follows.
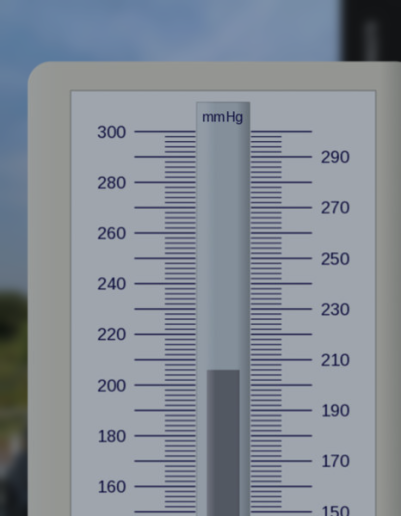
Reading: {"value": 206, "unit": "mmHg"}
